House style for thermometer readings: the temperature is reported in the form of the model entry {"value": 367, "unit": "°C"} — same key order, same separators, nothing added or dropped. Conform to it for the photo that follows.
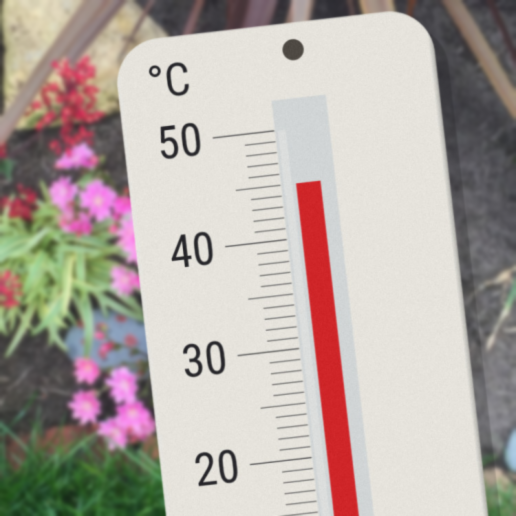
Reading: {"value": 45, "unit": "°C"}
